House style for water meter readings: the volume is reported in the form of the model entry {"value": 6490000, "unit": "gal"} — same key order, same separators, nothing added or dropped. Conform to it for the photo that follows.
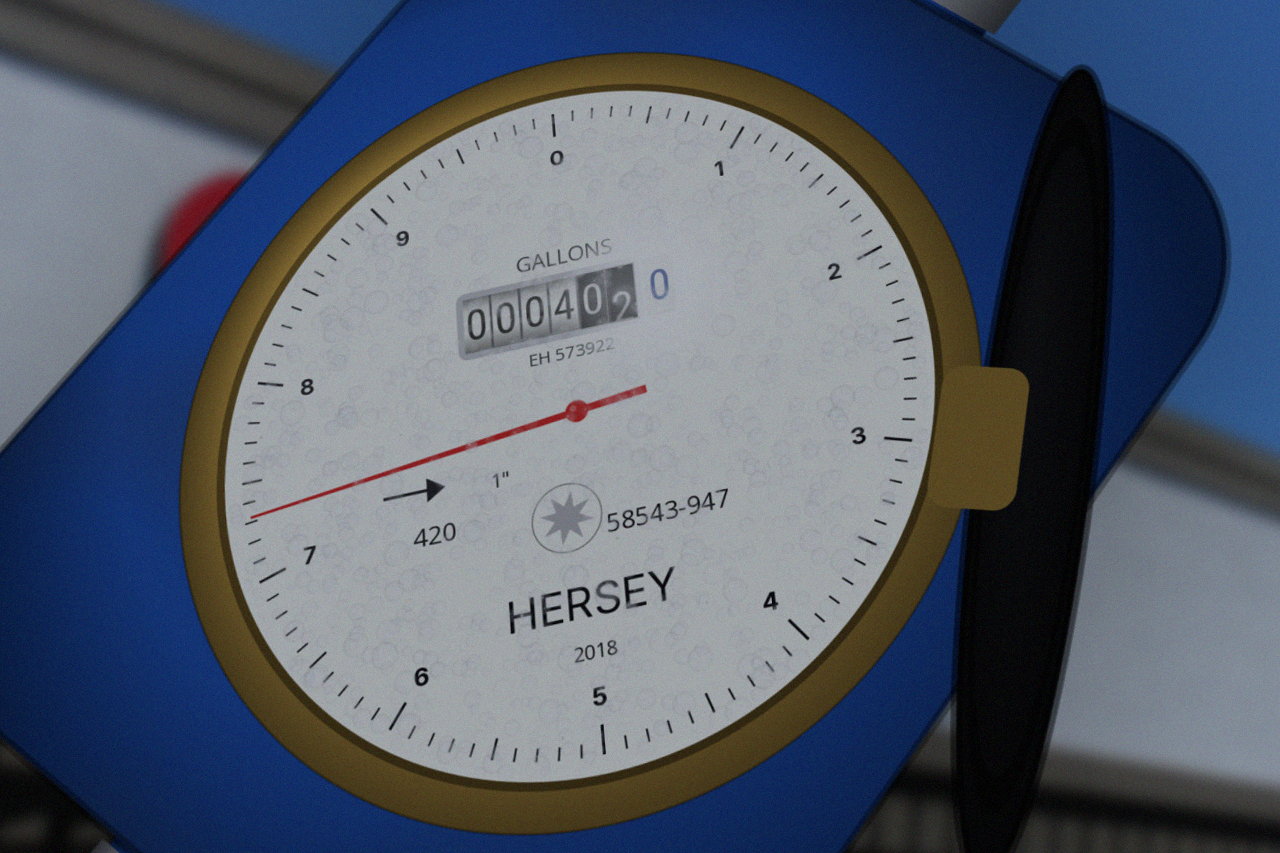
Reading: {"value": 4017.3, "unit": "gal"}
